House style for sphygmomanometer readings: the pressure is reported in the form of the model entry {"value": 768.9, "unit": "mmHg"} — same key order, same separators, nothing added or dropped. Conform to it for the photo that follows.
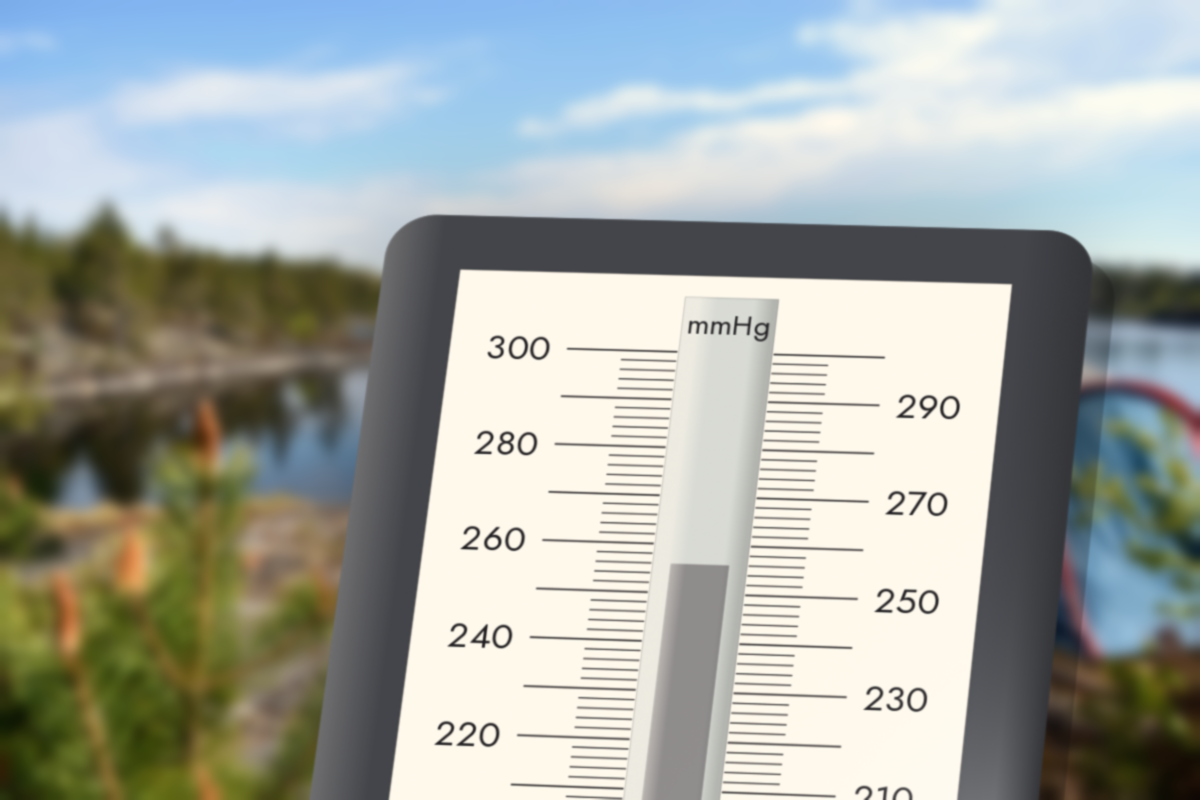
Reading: {"value": 256, "unit": "mmHg"}
